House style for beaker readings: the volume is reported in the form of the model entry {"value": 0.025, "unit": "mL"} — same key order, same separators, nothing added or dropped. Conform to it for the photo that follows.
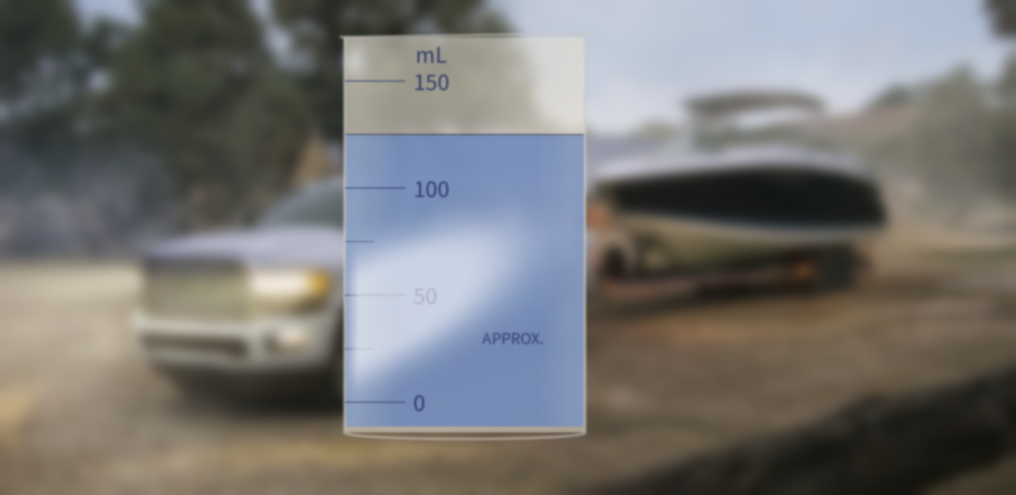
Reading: {"value": 125, "unit": "mL"}
